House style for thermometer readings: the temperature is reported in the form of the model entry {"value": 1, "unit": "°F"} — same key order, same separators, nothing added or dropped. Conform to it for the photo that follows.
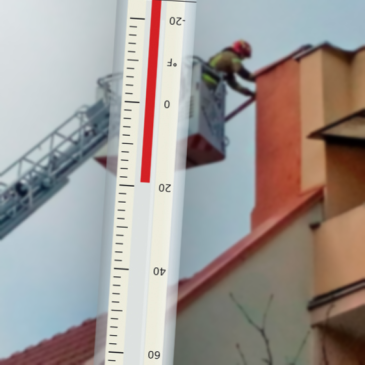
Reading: {"value": 19, "unit": "°F"}
